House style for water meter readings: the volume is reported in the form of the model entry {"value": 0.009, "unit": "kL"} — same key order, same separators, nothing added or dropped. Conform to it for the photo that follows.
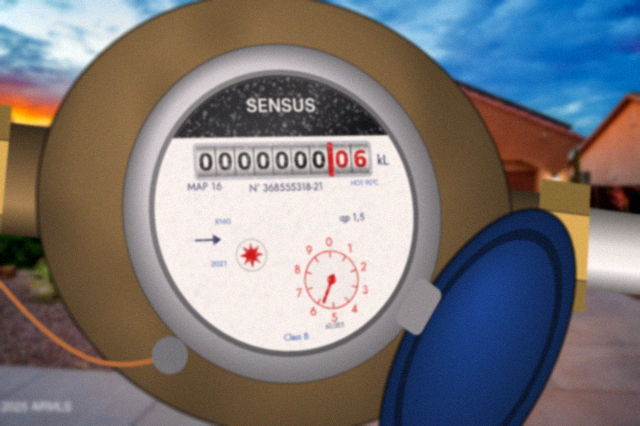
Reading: {"value": 0.065, "unit": "kL"}
